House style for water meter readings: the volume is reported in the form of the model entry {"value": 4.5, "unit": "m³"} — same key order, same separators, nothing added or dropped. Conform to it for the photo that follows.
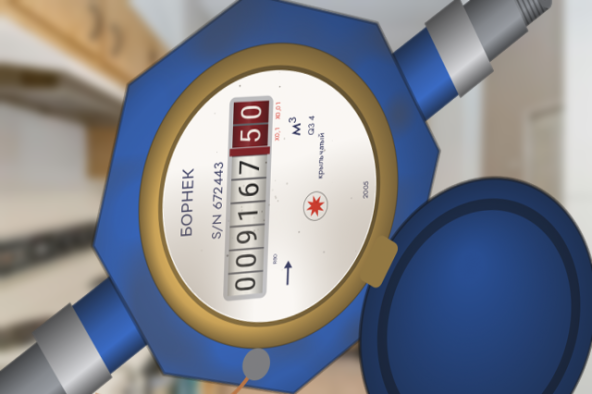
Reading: {"value": 9167.50, "unit": "m³"}
